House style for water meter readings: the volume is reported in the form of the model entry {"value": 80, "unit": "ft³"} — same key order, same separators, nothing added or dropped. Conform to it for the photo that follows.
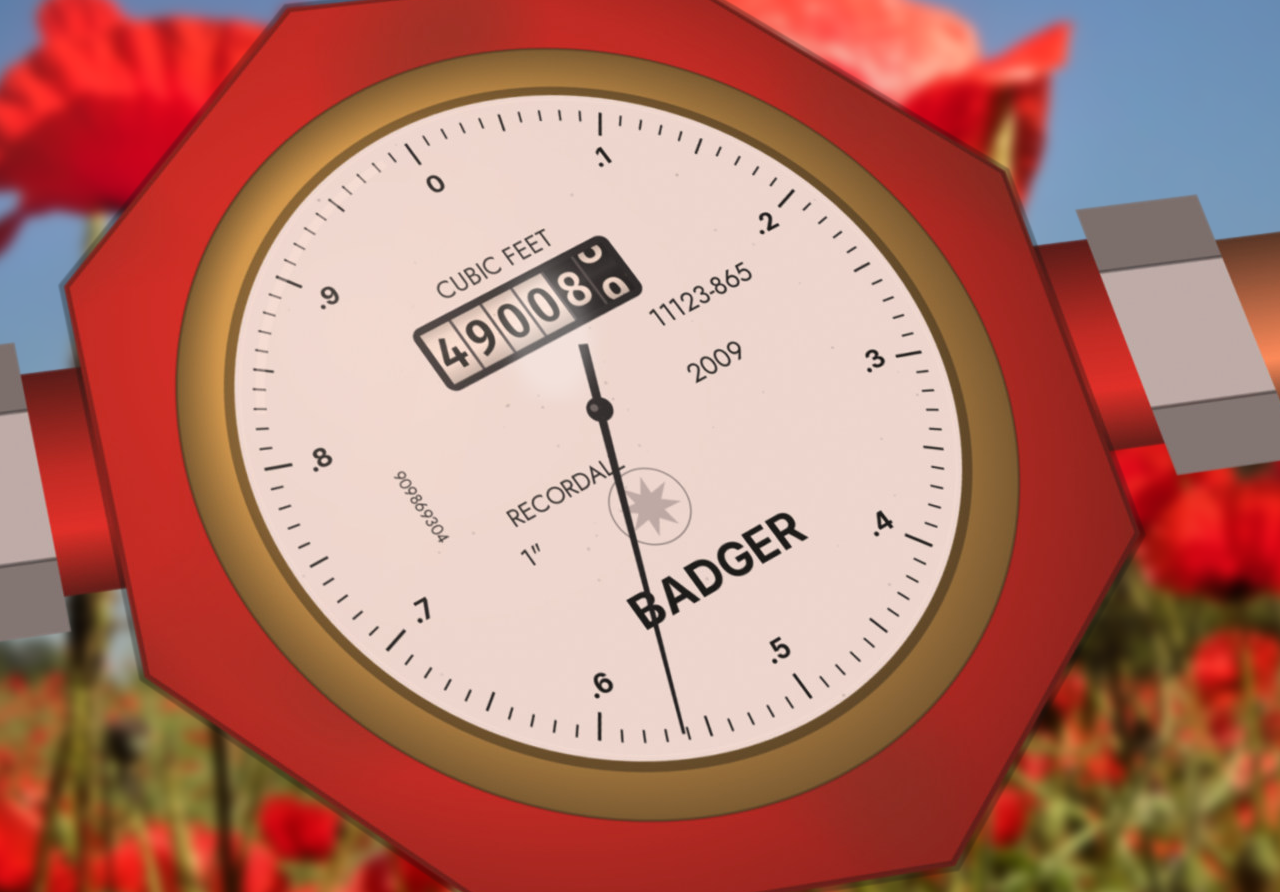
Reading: {"value": 490088.56, "unit": "ft³"}
